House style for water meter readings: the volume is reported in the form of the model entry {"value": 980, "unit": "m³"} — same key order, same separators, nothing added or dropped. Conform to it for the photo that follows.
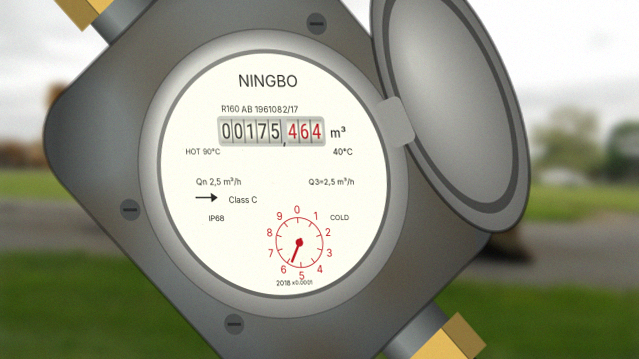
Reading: {"value": 175.4645, "unit": "m³"}
